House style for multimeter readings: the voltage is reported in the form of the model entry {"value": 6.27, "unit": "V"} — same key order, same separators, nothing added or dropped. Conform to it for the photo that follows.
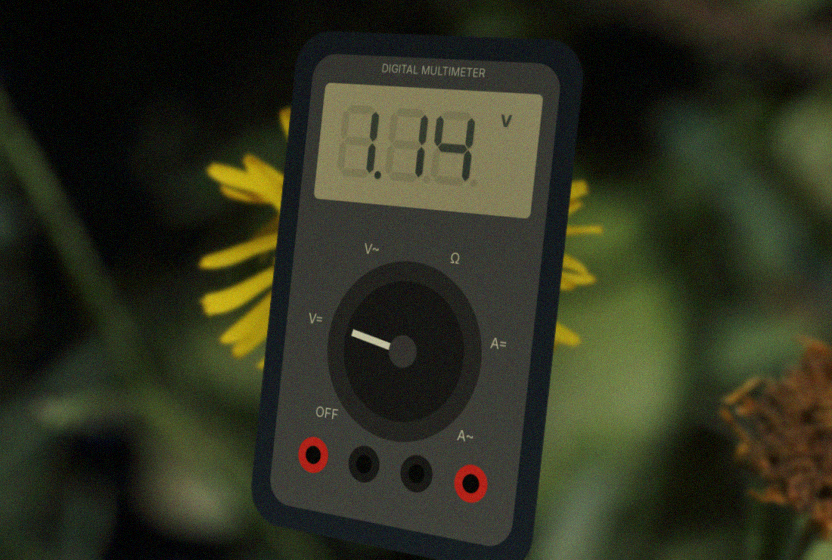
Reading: {"value": 1.14, "unit": "V"}
